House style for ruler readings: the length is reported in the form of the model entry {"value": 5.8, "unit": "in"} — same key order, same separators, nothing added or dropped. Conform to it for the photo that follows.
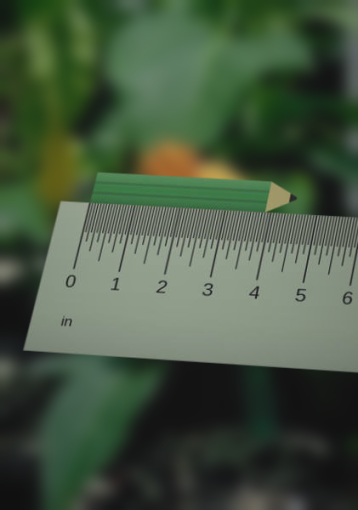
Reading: {"value": 4.5, "unit": "in"}
